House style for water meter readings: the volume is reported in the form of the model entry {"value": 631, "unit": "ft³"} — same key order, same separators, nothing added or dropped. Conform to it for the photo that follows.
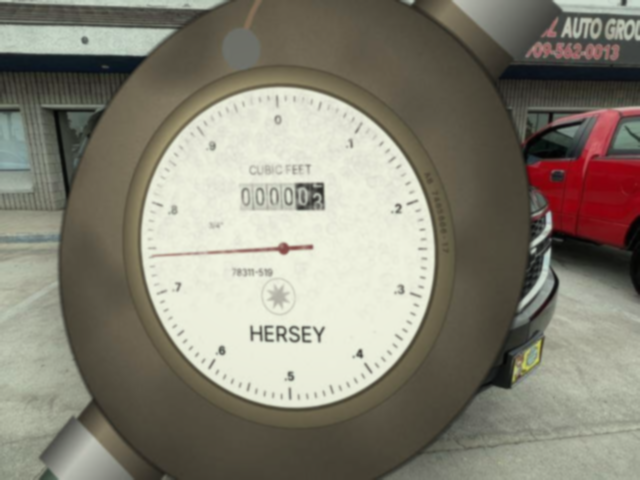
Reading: {"value": 2.74, "unit": "ft³"}
